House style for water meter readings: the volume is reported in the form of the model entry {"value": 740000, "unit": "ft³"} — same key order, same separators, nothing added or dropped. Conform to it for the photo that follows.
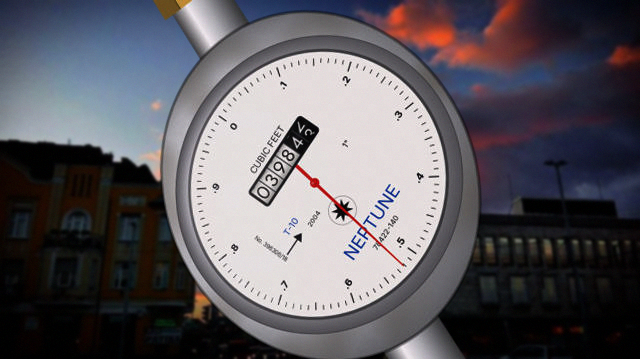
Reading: {"value": 39842.52, "unit": "ft³"}
